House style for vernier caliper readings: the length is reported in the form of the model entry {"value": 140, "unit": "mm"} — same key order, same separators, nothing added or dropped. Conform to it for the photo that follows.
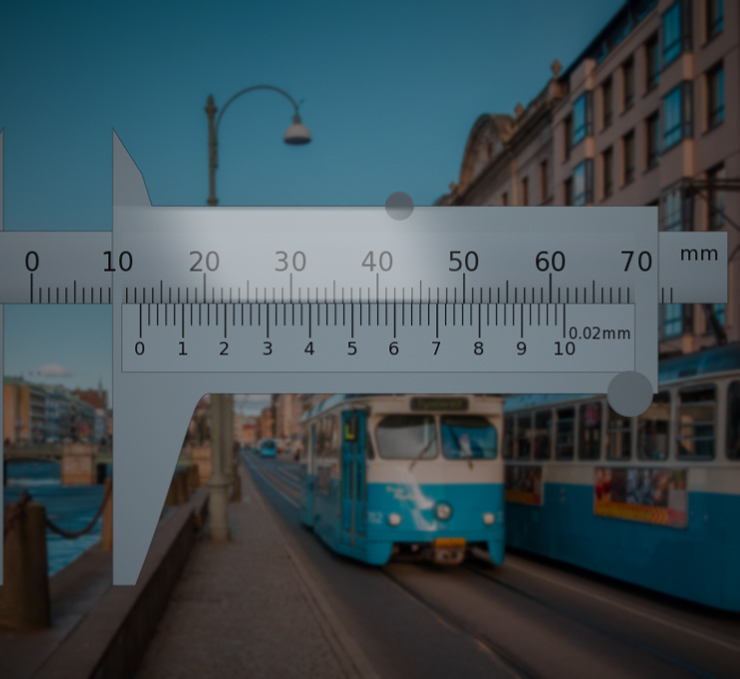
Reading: {"value": 12.6, "unit": "mm"}
